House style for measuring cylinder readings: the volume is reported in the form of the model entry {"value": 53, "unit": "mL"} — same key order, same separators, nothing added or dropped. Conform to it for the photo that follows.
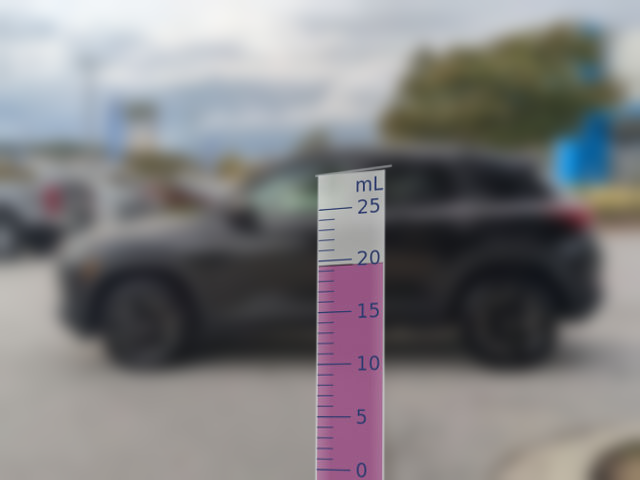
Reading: {"value": 19.5, "unit": "mL"}
